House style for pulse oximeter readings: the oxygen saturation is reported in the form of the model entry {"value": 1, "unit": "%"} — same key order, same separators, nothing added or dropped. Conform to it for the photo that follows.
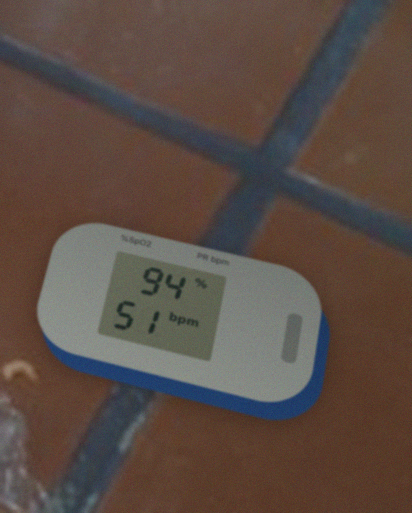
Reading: {"value": 94, "unit": "%"}
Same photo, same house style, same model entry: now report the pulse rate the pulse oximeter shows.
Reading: {"value": 51, "unit": "bpm"}
